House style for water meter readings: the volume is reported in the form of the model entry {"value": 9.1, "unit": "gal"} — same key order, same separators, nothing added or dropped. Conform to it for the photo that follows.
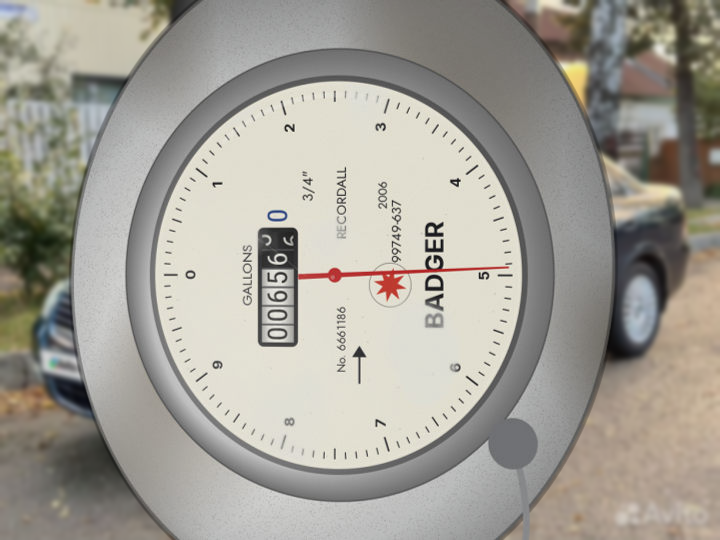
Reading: {"value": 65654.9, "unit": "gal"}
